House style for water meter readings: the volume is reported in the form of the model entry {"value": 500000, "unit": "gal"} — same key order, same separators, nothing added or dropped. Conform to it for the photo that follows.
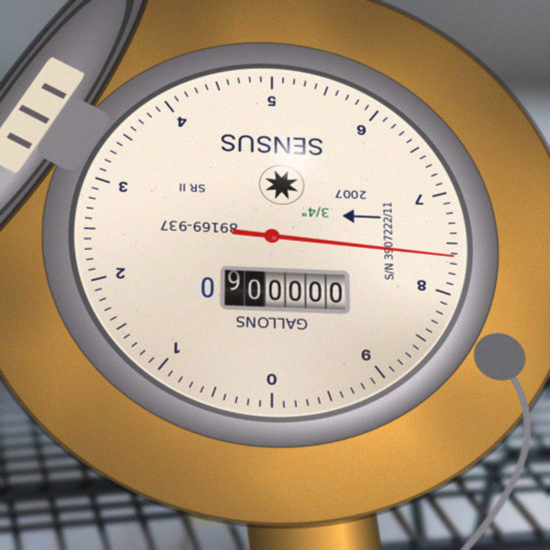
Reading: {"value": 57.6, "unit": "gal"}
